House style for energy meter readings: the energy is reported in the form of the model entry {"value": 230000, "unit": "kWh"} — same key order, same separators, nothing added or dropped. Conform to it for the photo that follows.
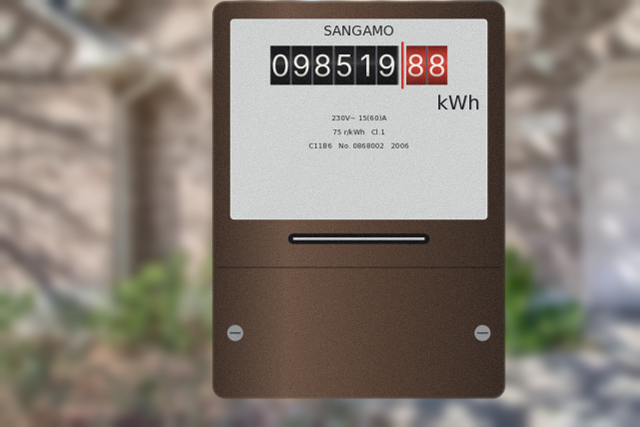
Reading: {"value": 98519.88, "unit": "kWh"}
